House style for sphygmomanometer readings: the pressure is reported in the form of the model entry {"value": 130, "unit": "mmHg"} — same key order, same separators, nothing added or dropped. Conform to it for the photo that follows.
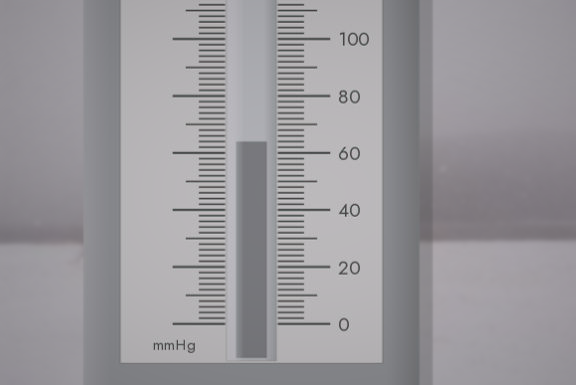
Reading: {"value": 64, "unit": "mmHg"}
